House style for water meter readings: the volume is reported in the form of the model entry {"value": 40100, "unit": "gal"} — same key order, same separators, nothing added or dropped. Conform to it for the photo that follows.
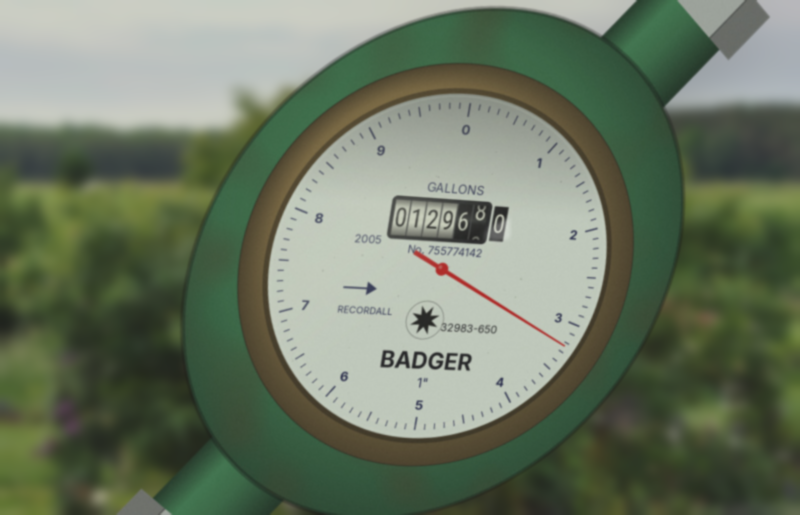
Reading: {"value": 129683.2, "unit": "gal"}
